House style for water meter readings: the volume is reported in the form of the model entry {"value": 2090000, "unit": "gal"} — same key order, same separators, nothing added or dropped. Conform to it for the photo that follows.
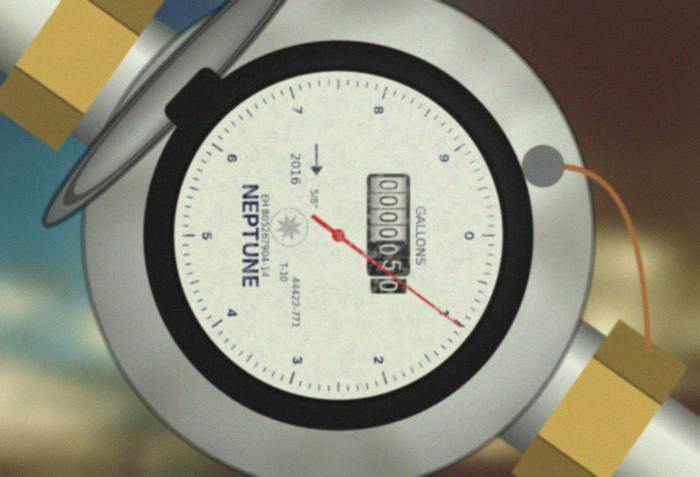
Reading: {"value": 51.0, "unit": "gal"}
